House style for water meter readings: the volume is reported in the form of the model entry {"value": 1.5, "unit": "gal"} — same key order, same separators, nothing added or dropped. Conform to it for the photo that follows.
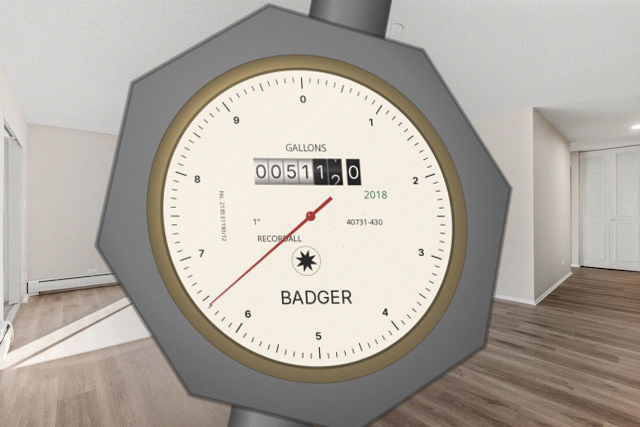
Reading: {"value": 51116.4, "unit": "gal"}
